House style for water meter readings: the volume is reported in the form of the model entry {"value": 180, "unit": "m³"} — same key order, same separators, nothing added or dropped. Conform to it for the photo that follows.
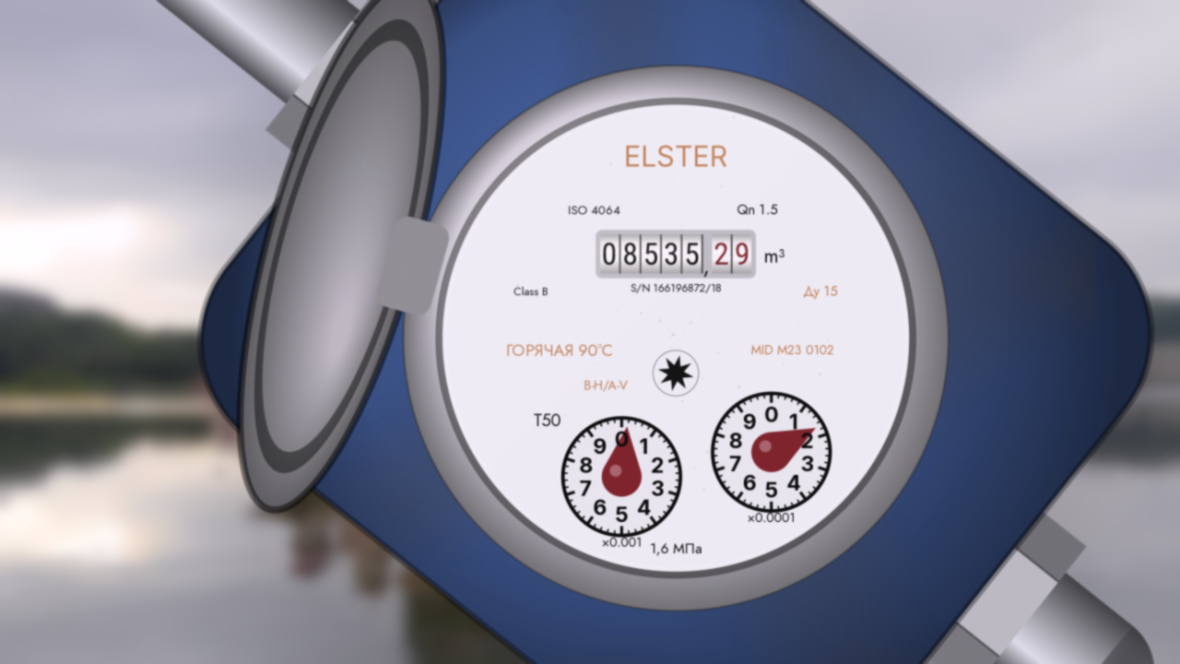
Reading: {"value": 8535.2901, "unit": "m³"}
